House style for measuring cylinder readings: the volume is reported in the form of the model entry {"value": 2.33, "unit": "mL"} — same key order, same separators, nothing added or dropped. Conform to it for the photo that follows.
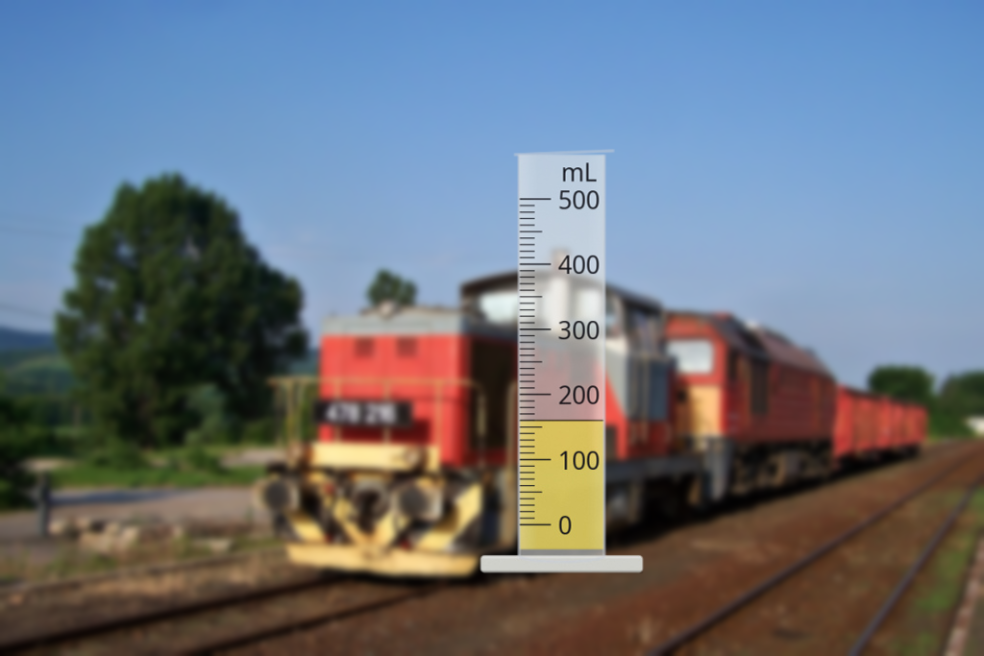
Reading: {"value": 160, "unit": "mL"}
